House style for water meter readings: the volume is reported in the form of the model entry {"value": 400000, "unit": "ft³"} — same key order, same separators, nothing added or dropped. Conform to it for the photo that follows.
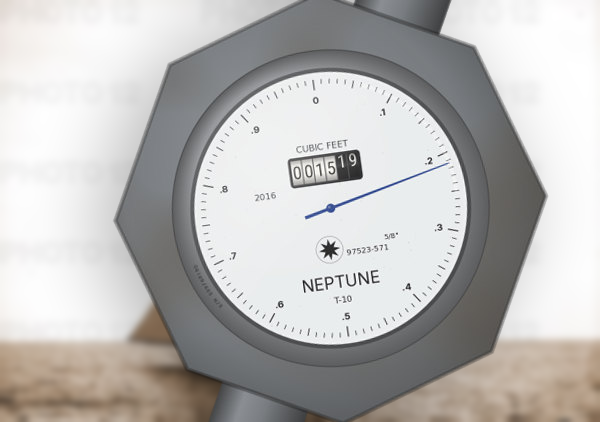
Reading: {"value": 1519.21, "unit": "ft³"}
